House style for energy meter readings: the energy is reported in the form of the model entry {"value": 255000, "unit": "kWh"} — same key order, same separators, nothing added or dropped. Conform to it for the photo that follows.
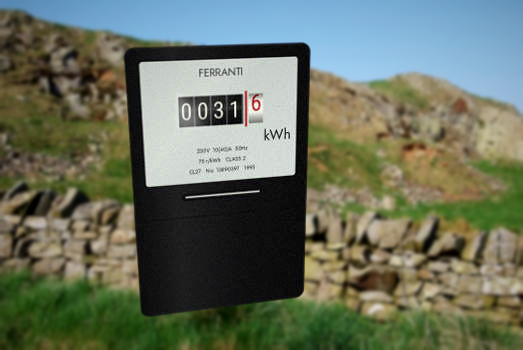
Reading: {"value": 31.6, "unit": "kWh"}
